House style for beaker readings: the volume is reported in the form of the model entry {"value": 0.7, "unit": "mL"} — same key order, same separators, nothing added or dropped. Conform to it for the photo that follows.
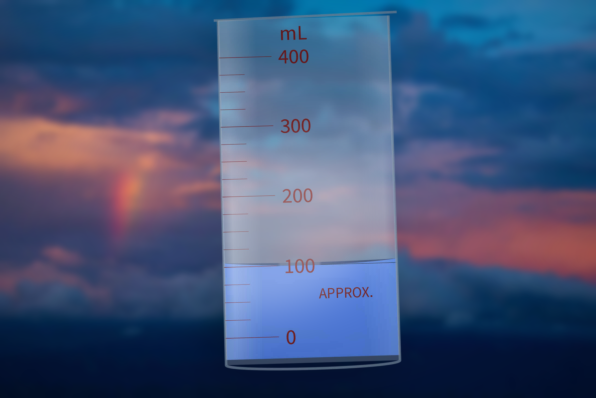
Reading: {"value": 100, "unit": "mL"}
